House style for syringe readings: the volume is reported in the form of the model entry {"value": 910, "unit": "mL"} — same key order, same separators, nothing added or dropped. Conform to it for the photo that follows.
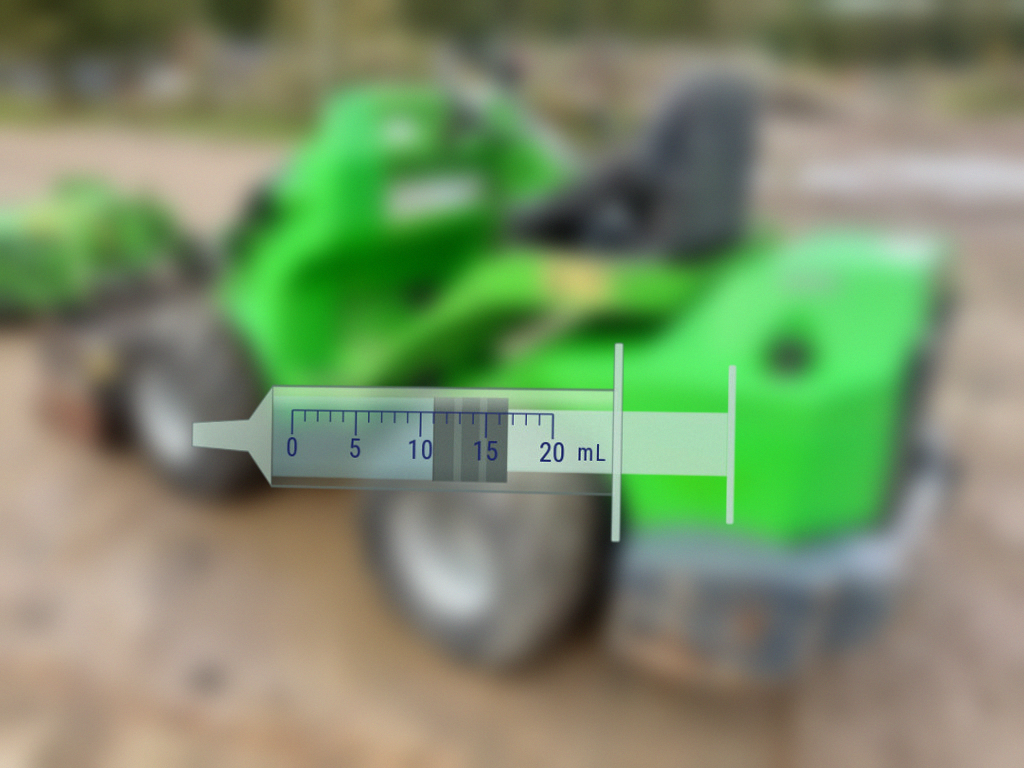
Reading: {"value": 11, "unit": "mL"}
